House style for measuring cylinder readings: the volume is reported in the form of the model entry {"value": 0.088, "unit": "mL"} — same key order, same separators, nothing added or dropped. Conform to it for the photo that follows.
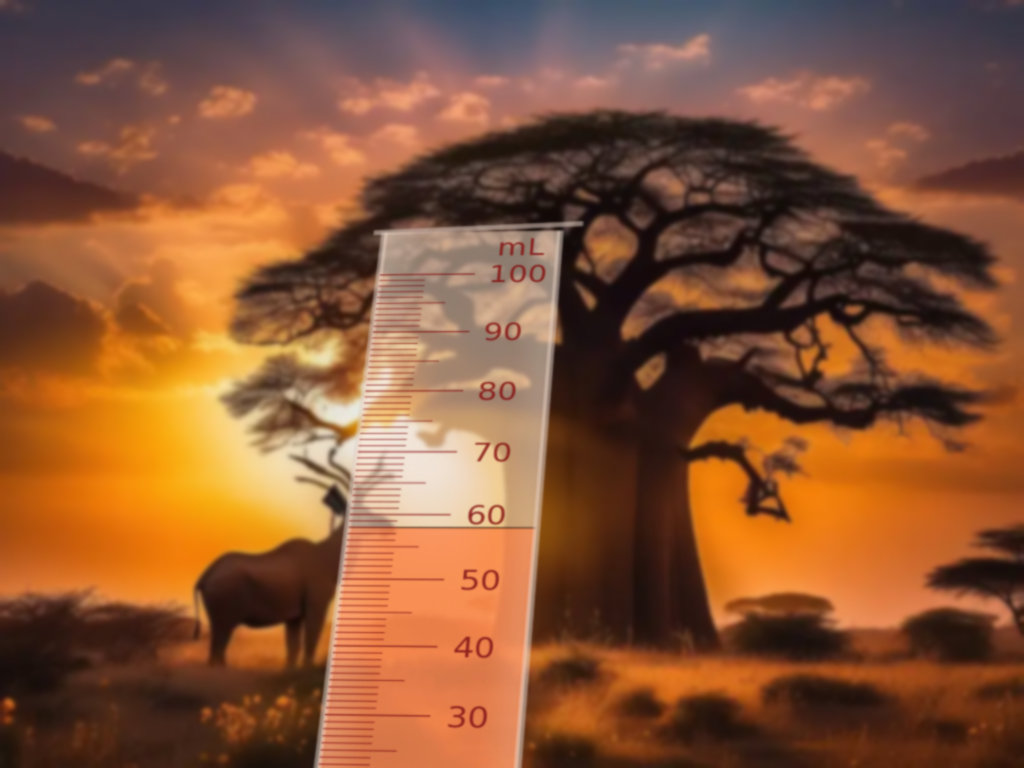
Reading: {"value": 58, "unit": "mL"}
